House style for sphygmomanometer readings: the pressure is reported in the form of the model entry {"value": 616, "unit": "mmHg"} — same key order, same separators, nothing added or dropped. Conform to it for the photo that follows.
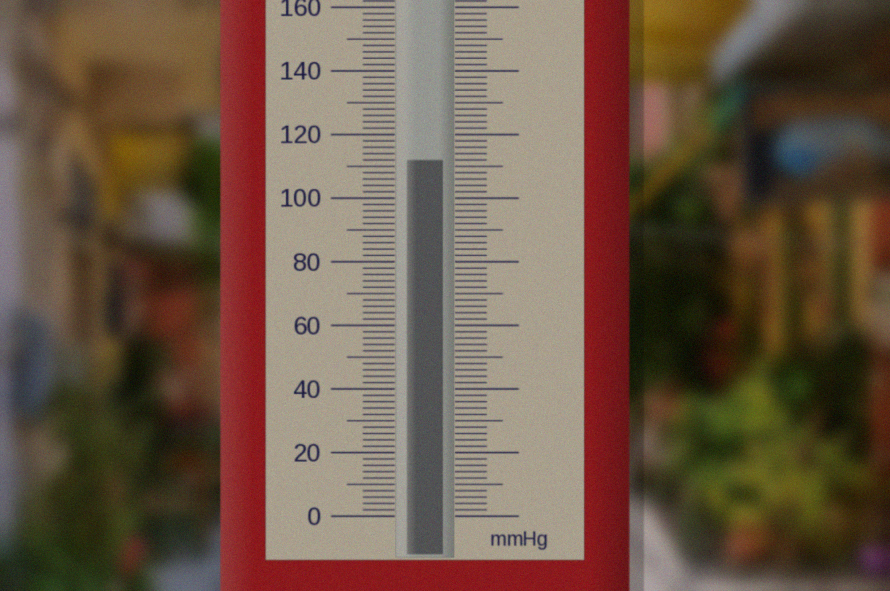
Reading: {"value": 112, "unit": "mmHg"}
